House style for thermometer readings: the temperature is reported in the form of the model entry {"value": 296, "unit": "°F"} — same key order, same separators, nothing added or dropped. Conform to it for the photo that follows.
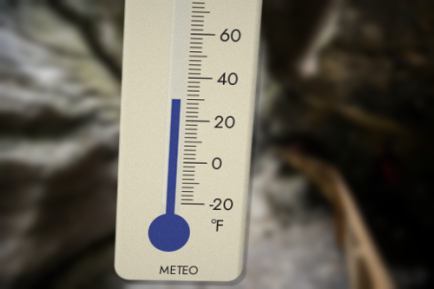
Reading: {"value": 30, "unit": "°F"}
